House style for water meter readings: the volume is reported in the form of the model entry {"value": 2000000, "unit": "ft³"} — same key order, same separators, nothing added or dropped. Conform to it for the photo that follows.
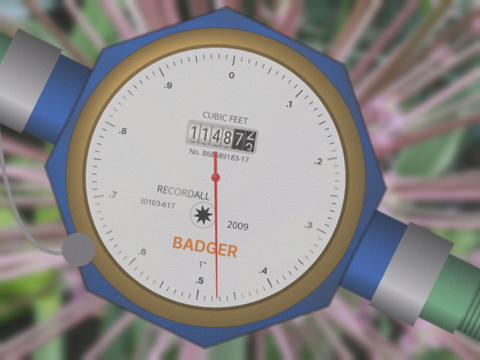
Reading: {"value": 114872.47, "unit": "ft³"}
